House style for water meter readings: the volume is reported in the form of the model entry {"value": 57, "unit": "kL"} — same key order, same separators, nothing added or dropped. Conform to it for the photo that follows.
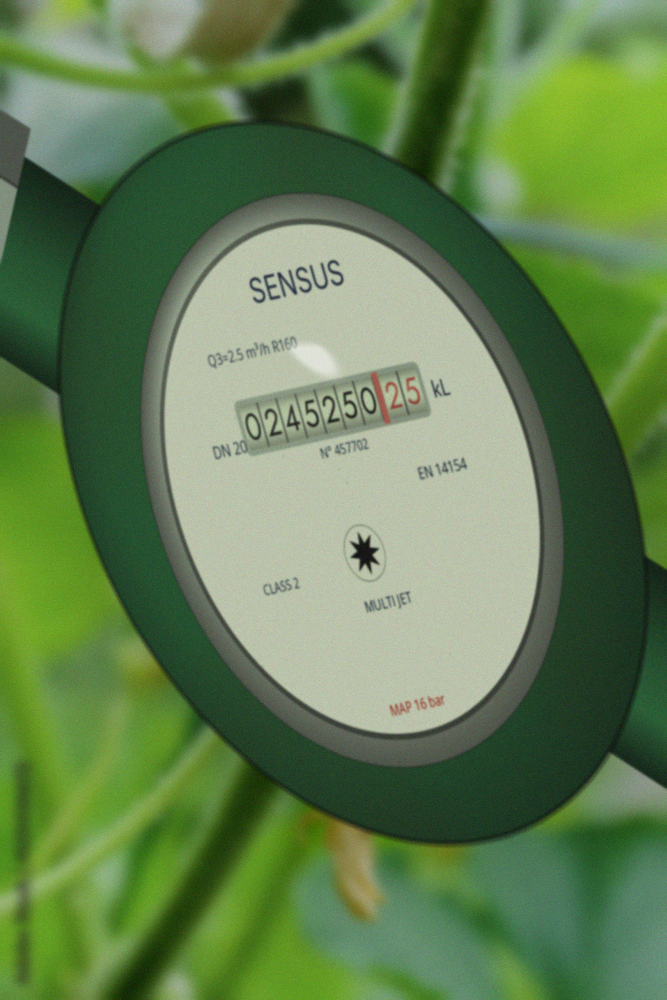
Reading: {"value": 245250.25, "unit": "kL"}
